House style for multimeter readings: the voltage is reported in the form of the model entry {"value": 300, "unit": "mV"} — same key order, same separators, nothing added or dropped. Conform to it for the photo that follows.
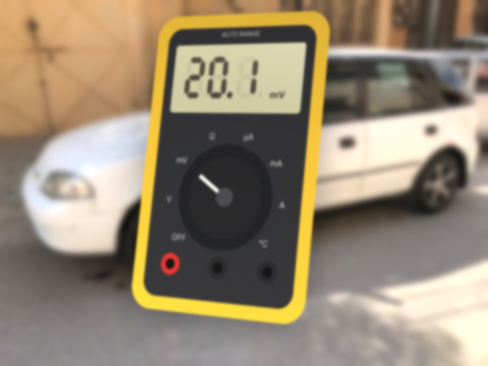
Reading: {"value": 20.1, "unit": "mV"}
